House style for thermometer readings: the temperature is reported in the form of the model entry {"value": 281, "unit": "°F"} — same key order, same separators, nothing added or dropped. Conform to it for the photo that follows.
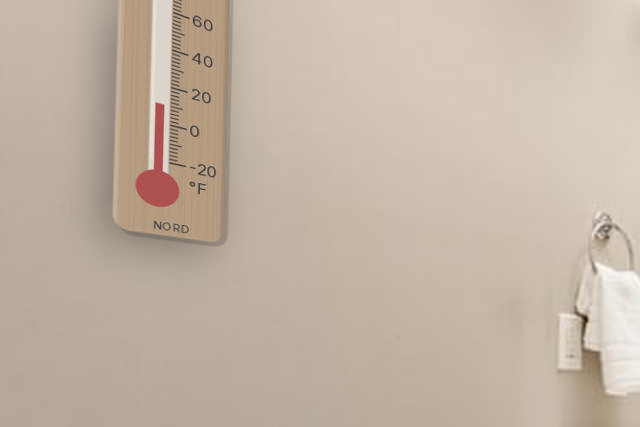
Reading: {"value": 10, "unit": "°F"}
